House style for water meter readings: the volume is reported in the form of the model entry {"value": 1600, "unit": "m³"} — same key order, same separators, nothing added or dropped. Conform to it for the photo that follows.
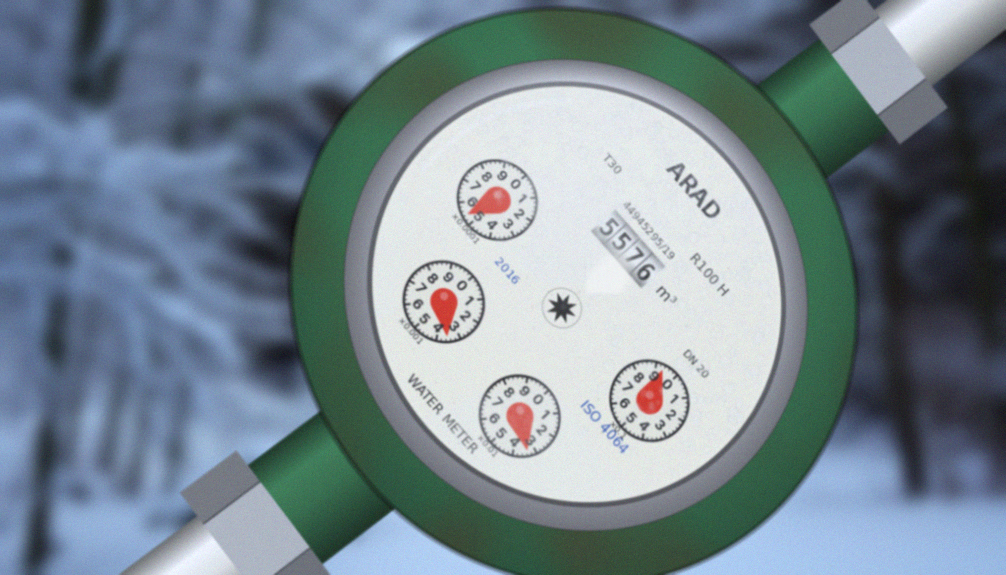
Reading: {"value": 5575.9335, "unit": "m³"}
